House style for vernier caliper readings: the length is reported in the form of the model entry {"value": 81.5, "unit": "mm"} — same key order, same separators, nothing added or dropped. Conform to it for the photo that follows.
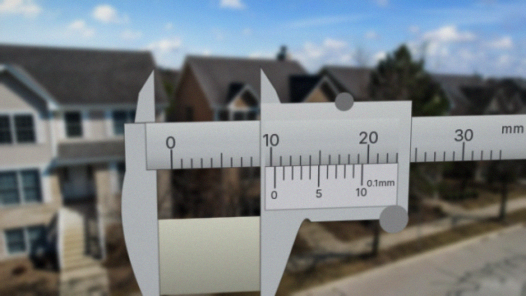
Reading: {"value": 10.4, "unit": "mm"}
